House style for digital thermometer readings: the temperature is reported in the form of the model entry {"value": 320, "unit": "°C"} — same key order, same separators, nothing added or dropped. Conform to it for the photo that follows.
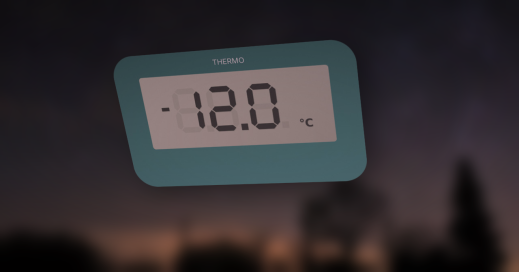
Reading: {"value": -12.0, "unit": "°C"}
